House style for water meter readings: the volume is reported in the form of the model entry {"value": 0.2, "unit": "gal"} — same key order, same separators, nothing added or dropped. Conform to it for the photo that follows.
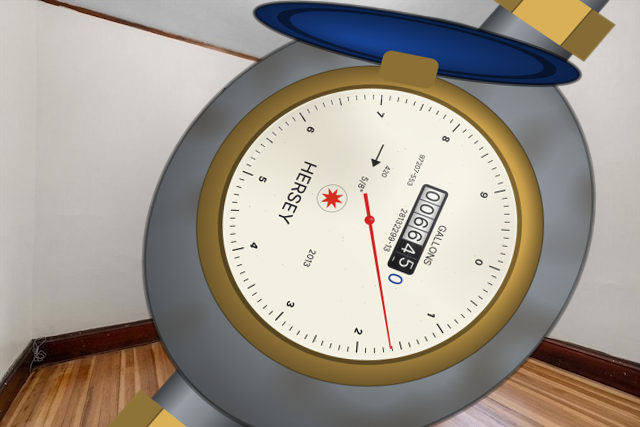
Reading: {"value": 66451.6, "unit": "gal"}
